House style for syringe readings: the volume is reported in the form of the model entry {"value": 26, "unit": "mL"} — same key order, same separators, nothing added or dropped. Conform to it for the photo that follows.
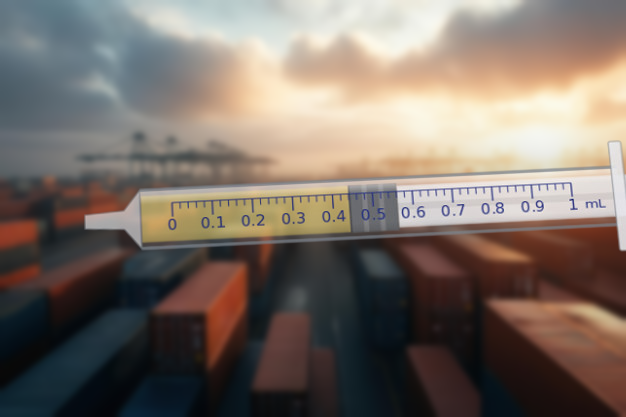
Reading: {"value": 0.44, "unit": "mL"}
